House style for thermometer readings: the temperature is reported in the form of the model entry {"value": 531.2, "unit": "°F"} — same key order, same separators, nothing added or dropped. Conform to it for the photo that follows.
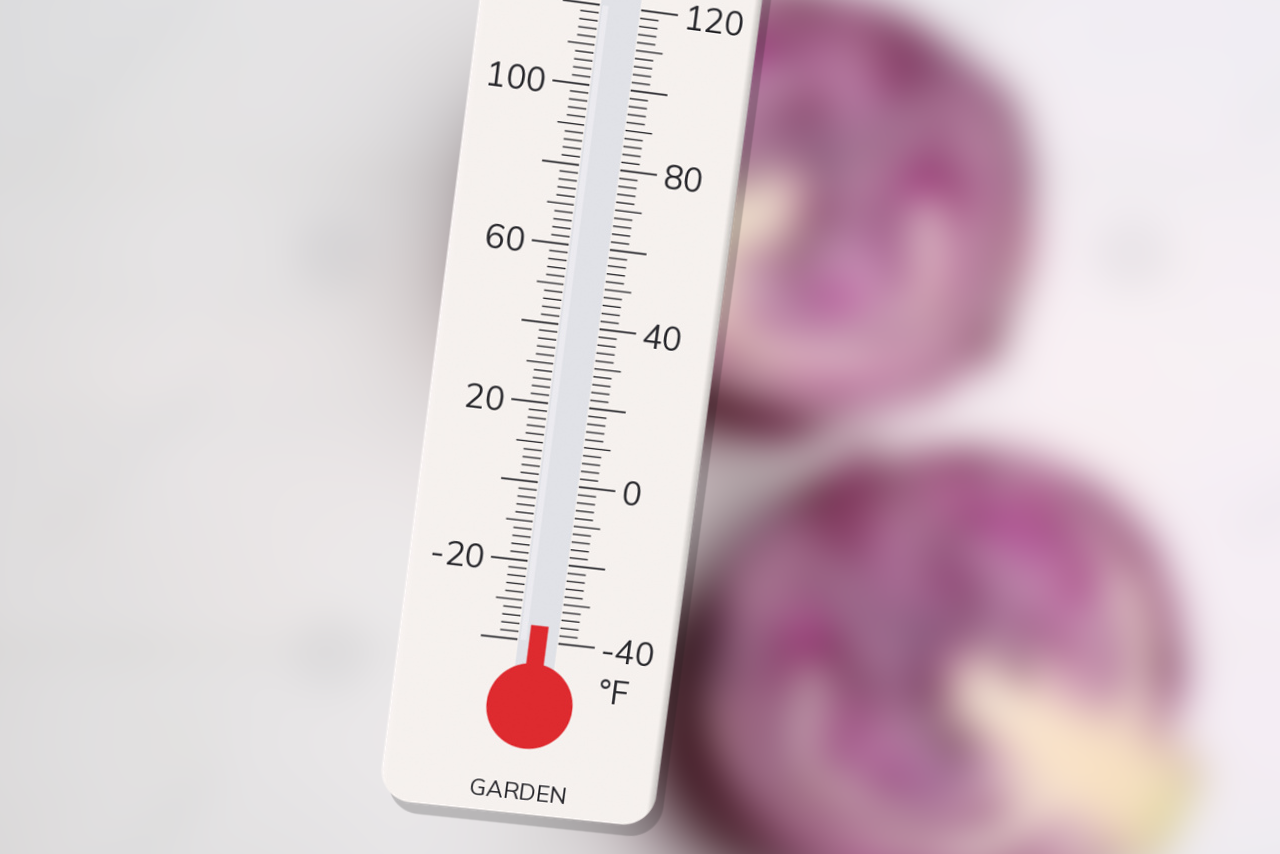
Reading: {"value": -36, "unit": "°F"}
